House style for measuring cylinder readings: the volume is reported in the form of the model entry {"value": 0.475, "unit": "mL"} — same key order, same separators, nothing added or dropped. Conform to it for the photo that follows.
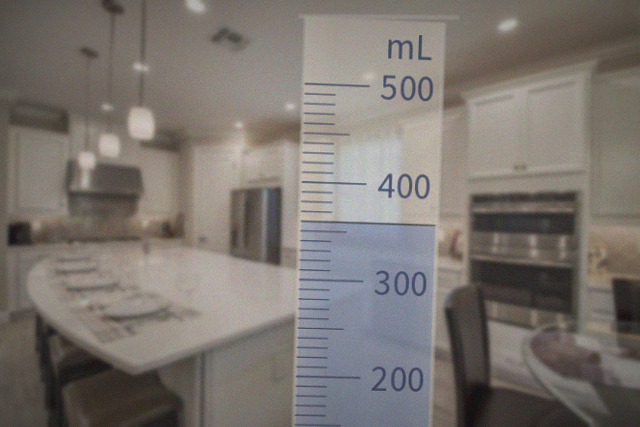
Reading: {"value": 360, "unit": "mL"}
